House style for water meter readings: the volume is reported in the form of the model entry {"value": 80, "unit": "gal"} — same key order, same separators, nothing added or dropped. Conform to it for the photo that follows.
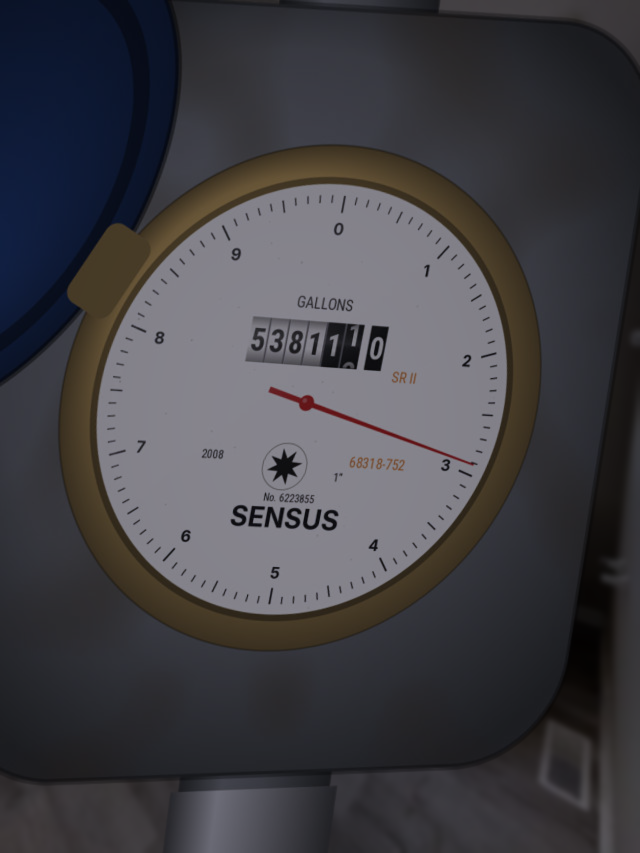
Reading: {"value": 5381112.9, "unit": "gal"}
